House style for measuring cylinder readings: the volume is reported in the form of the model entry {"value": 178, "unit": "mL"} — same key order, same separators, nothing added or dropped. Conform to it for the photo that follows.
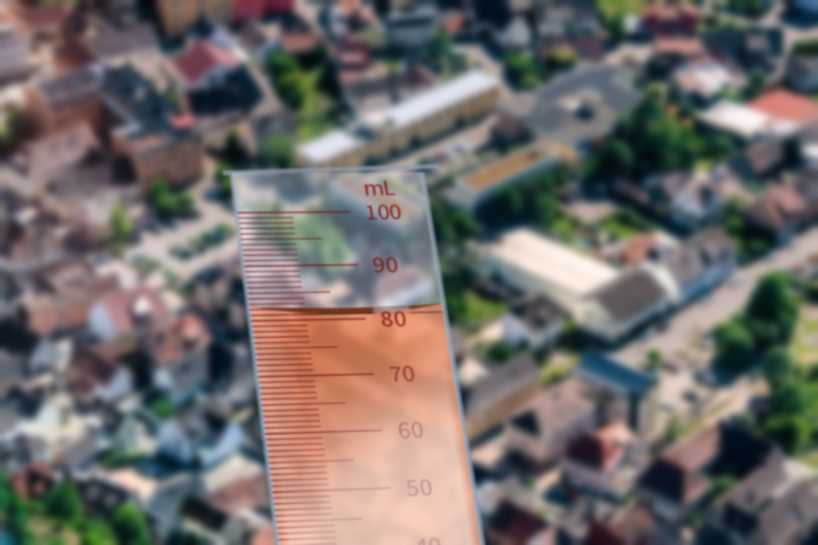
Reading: {"value": 81, "unit": "mL"}
